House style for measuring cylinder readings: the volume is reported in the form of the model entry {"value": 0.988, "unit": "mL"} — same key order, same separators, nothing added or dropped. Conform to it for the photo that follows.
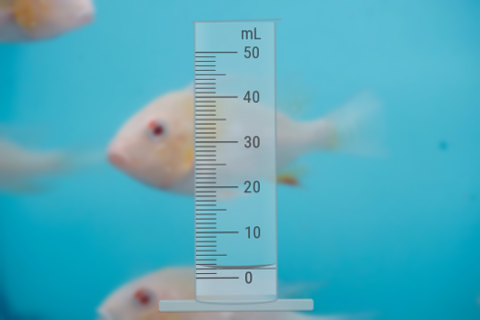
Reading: {"value": 2, "unit": "mL"}
